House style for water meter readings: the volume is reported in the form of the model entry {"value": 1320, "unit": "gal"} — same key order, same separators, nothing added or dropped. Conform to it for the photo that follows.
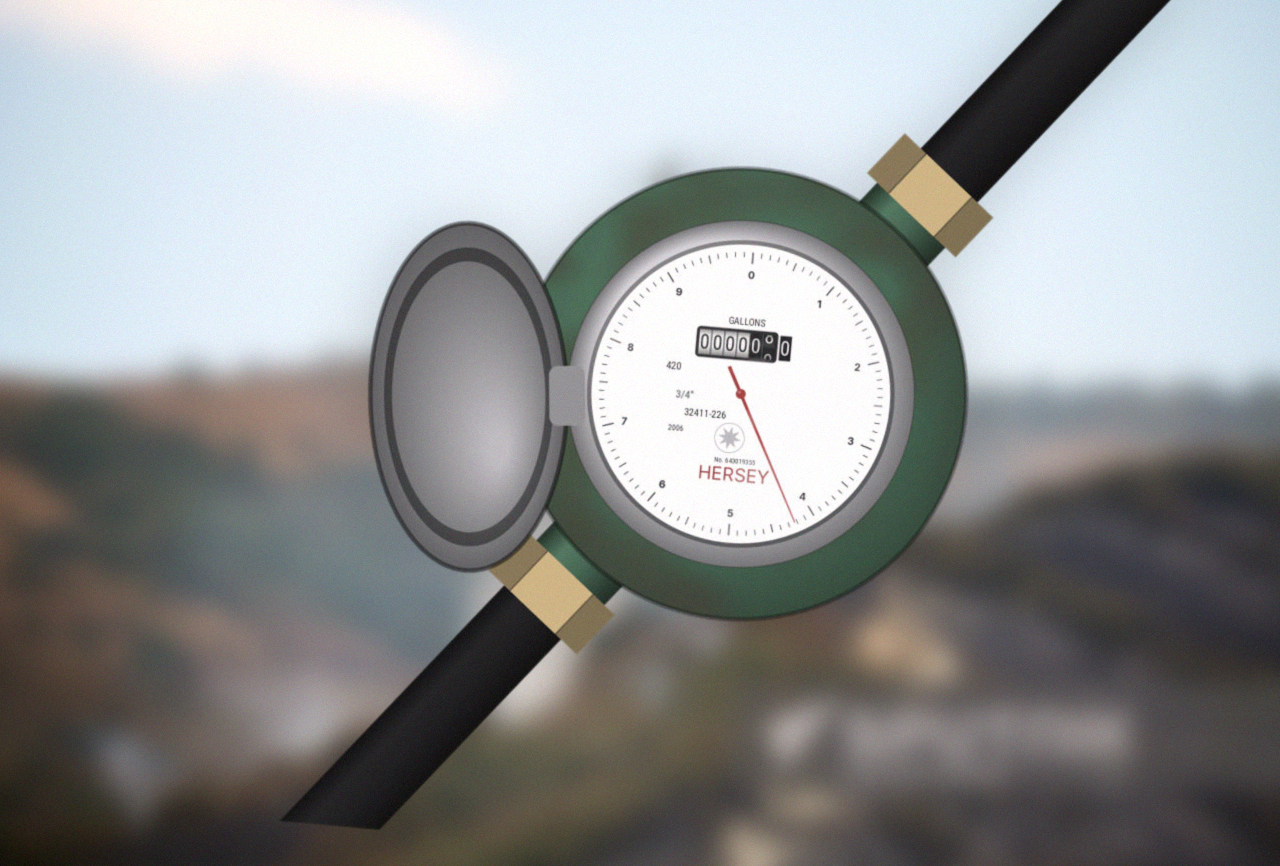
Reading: {"value": 84.2, "unit": "gal"}
